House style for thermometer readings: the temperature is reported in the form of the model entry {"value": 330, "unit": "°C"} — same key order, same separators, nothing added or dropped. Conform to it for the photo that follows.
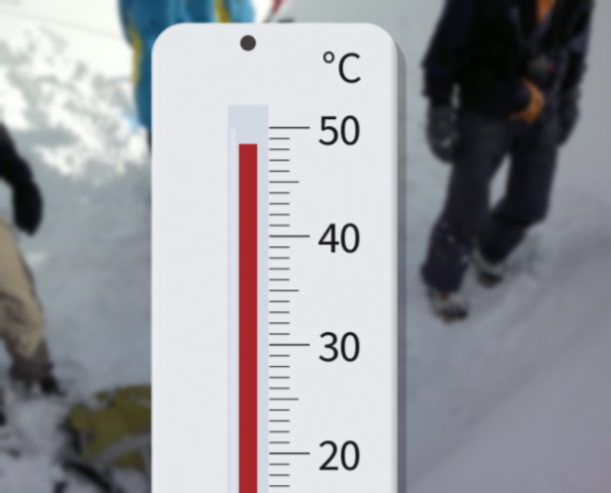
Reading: {"value": 48.5, "unit": "°C"}
